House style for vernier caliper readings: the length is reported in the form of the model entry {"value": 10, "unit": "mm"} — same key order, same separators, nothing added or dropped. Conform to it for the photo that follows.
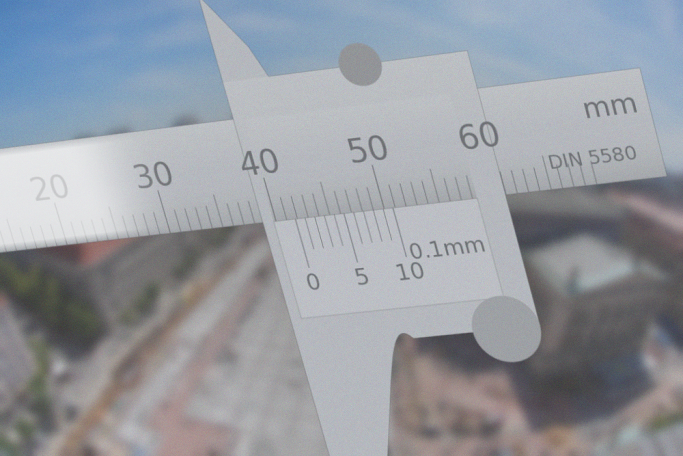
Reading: {"value": 41.8, "unit": "mm"}
